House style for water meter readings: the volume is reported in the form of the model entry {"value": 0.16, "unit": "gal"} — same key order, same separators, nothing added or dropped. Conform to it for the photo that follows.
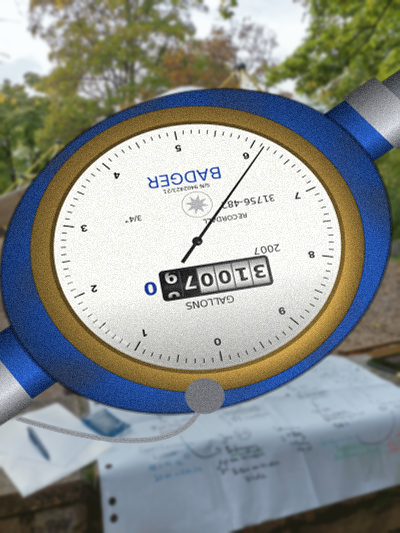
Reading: {"value": 3100786.1, "unit": "gal"}
